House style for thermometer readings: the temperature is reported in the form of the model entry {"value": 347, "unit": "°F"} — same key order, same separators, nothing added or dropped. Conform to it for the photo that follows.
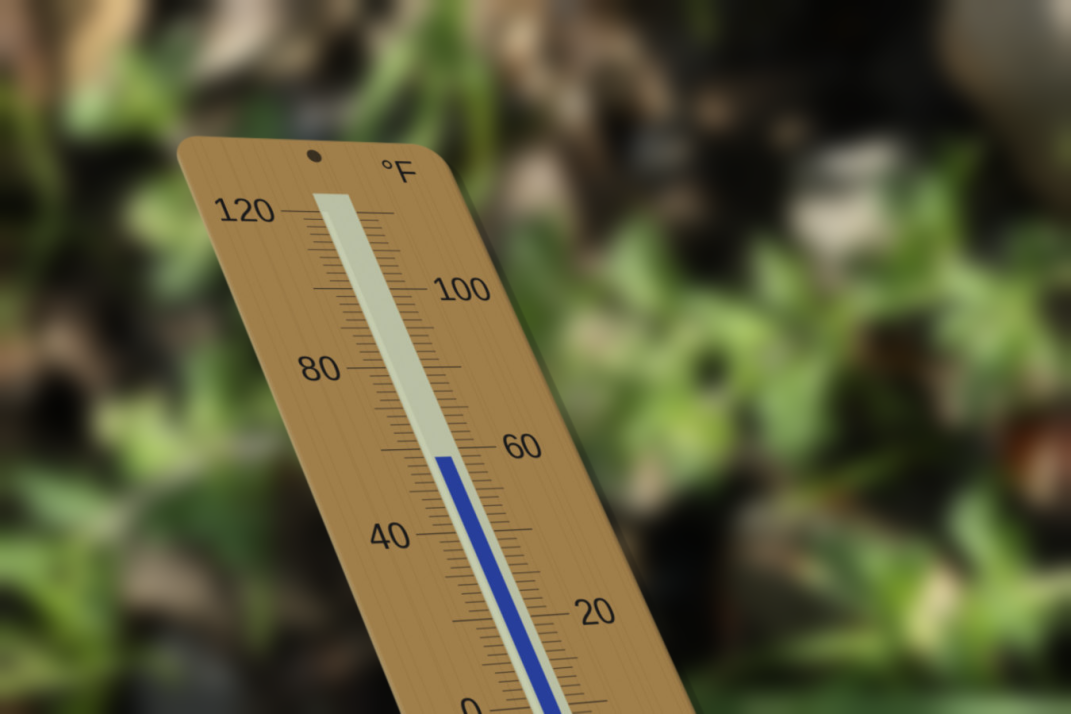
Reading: {"value": 58, "unit": "°F"}
